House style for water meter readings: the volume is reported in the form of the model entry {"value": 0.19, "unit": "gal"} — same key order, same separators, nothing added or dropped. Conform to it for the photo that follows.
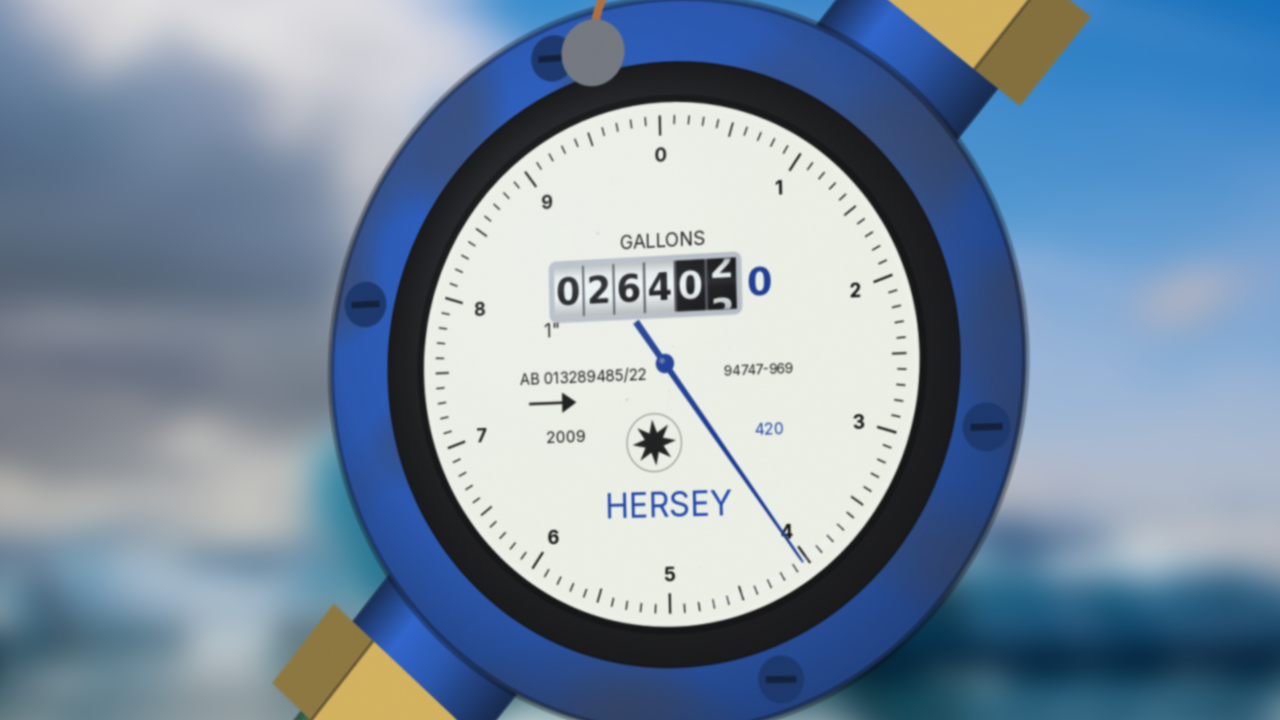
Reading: {"value": 264024.0, "unit": "gal"}
